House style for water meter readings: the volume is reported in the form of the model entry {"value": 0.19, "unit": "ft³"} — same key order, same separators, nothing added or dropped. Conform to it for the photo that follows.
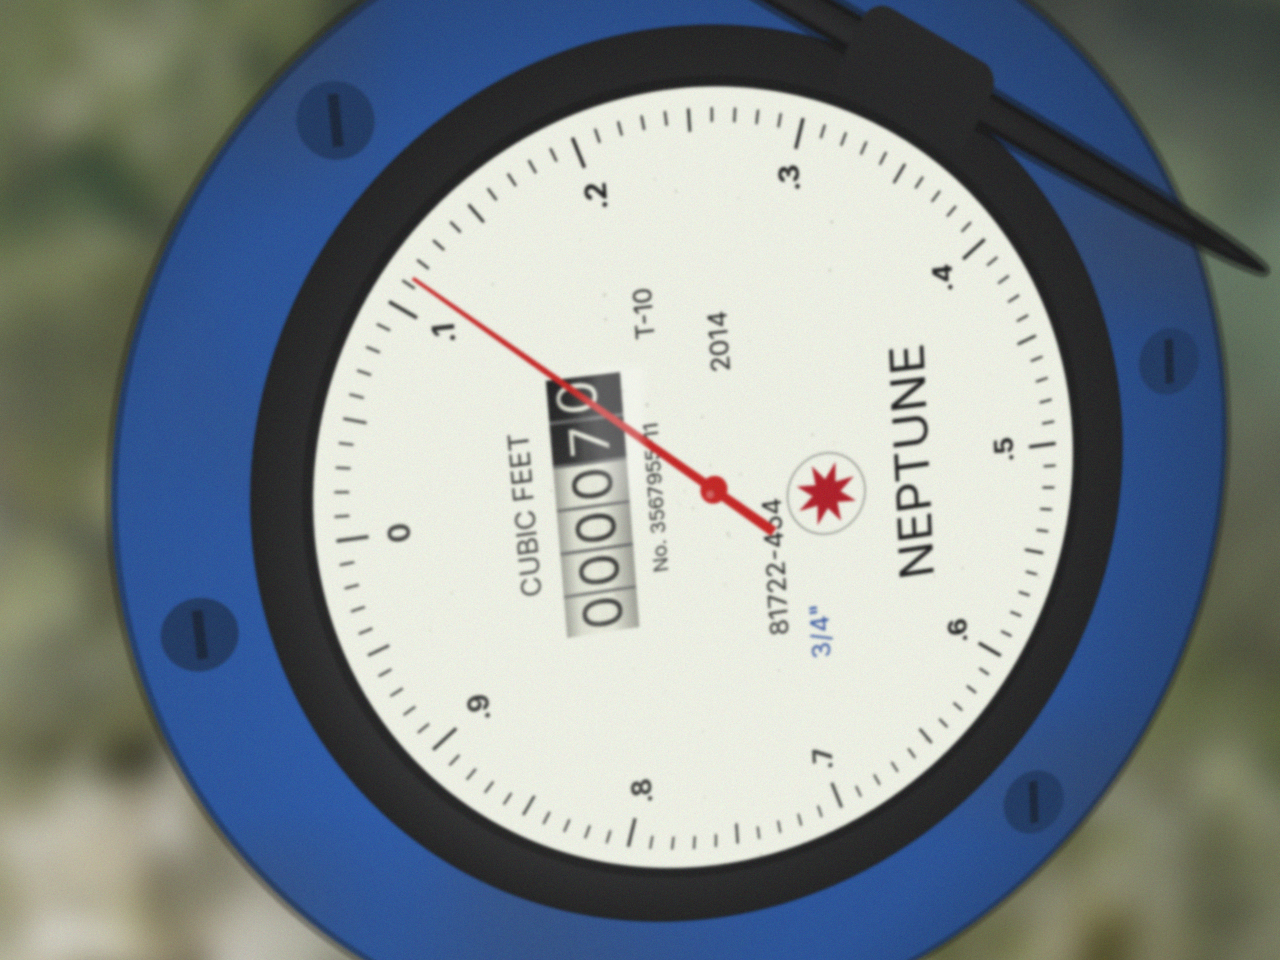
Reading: {"value": 70.11, "unit": "ft³"}
